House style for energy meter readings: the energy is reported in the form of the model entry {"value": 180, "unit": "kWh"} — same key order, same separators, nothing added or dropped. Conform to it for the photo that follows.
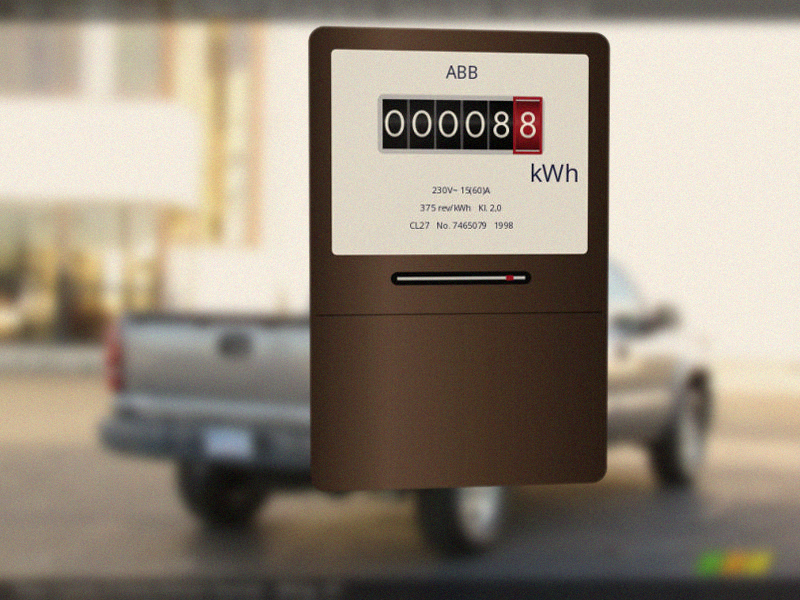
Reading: {"value": 8.8, "unit": "kWh"}
